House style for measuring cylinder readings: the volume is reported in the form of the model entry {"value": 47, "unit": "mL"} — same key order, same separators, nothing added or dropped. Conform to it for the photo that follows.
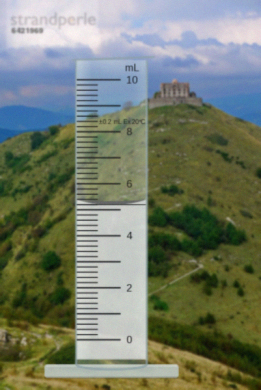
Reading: {"value": 5.2, "unit": "mL"}
